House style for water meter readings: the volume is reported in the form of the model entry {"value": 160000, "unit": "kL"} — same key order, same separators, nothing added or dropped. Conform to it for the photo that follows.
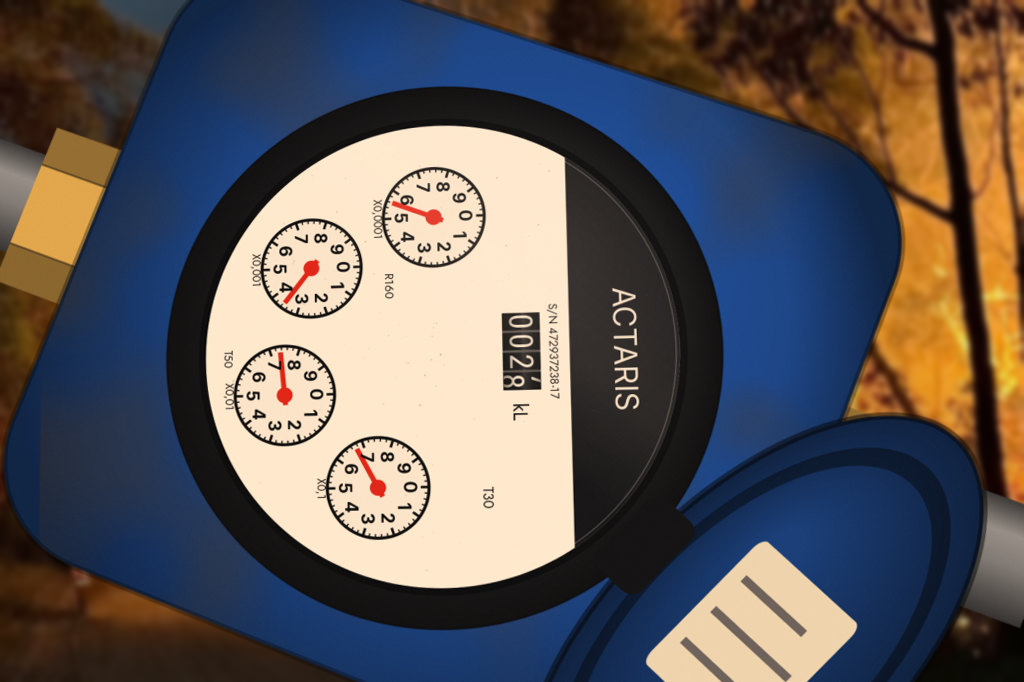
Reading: {"value": 27.6735, "unit": "kL"}
